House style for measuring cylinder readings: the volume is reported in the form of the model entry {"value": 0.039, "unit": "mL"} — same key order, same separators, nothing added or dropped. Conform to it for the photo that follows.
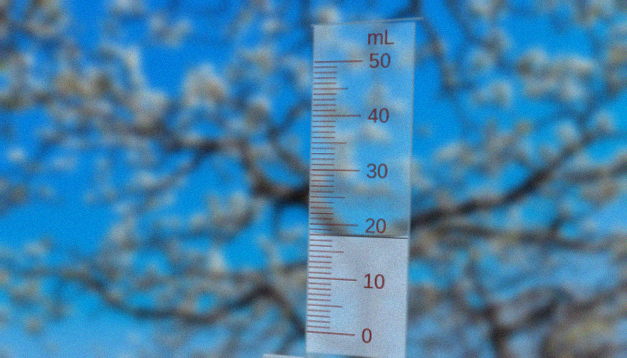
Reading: {"value": 18, "unit": "mL"}
